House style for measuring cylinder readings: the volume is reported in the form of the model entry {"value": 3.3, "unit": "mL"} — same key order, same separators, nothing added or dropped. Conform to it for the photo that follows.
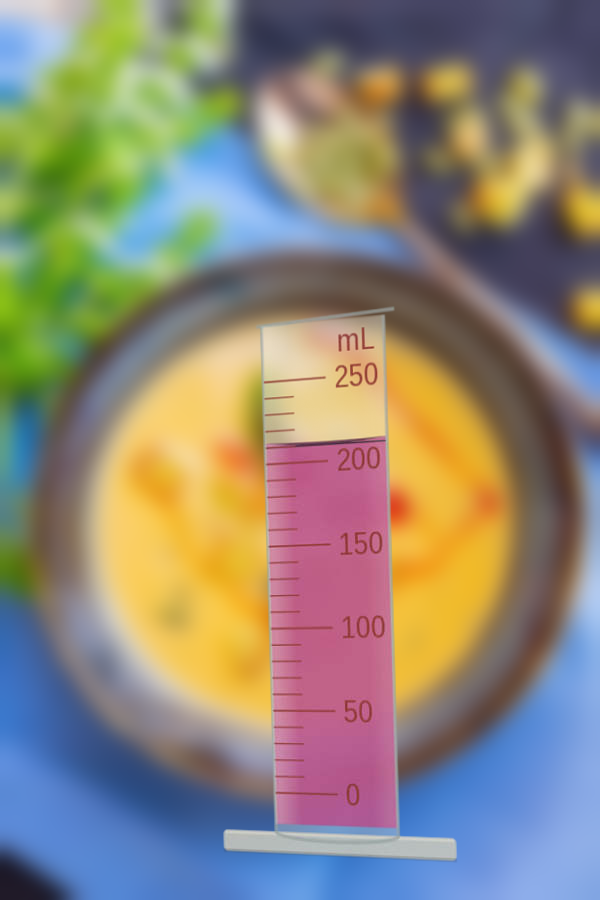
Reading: {"value": 210, "unit": "mL"}
